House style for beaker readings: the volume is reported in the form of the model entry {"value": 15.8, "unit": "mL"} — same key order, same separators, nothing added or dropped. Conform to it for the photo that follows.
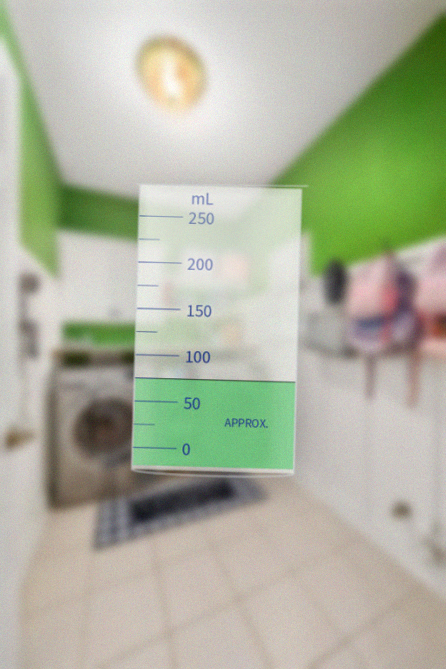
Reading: {"value": 75, "unit": "mL"}
